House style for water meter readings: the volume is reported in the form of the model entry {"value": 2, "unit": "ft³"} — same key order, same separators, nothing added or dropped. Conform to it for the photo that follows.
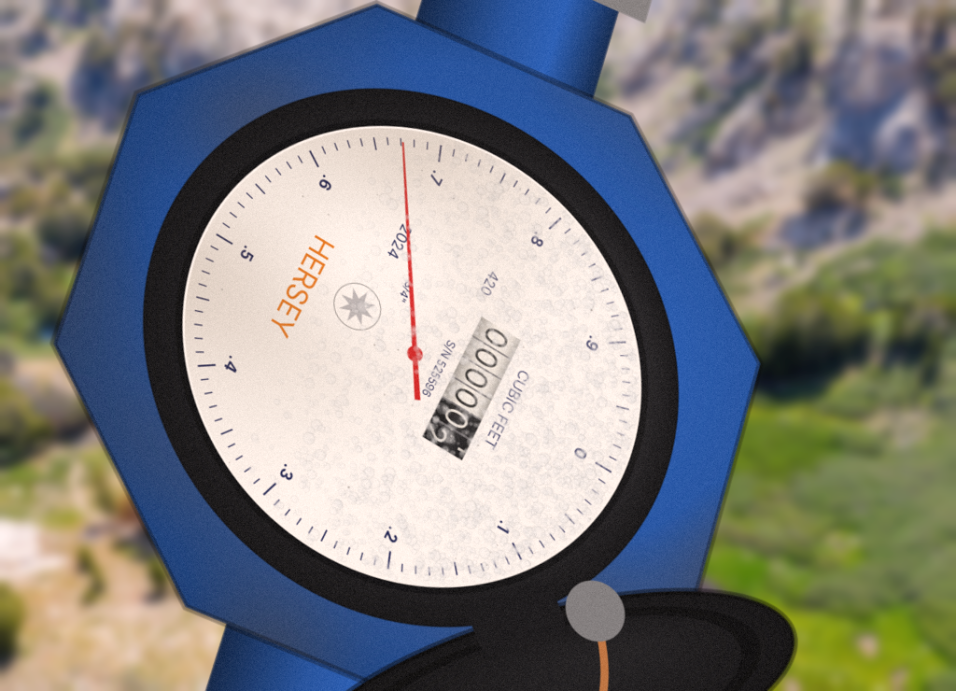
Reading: {"value": 1.67, "unit": "ft³"}
